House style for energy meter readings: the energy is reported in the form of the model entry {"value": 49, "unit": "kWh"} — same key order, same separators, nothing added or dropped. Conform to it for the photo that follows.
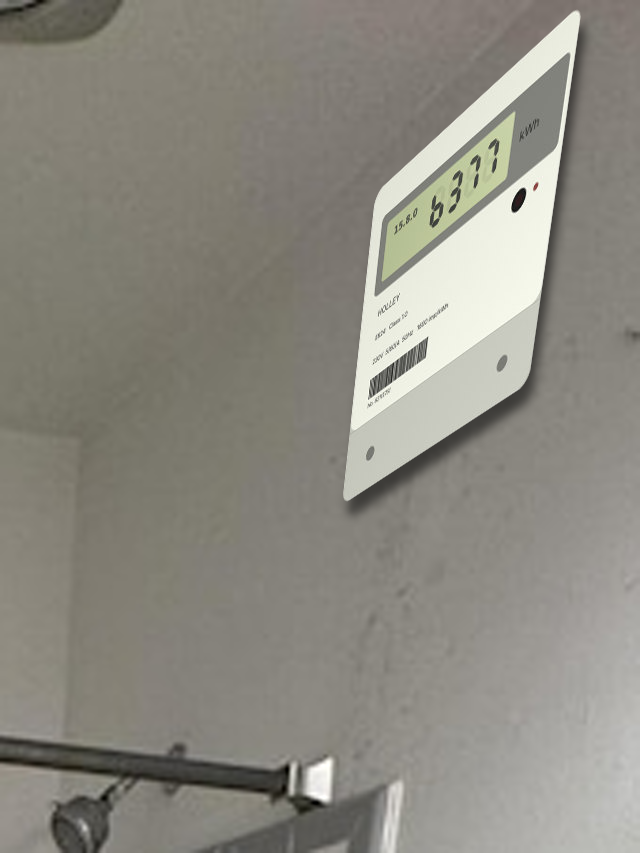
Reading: {"value": 6377, "unit": "kWh"}
